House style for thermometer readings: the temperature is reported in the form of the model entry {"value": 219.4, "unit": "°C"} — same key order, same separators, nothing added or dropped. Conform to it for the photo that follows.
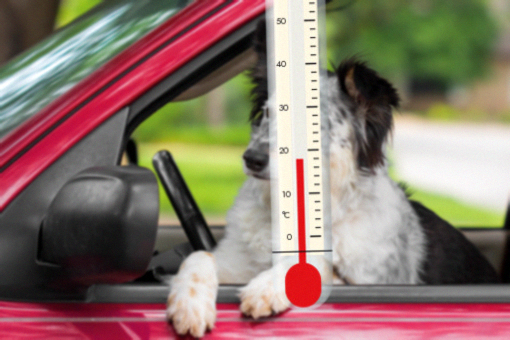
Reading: {"value": 18, "unit": "°C"}
